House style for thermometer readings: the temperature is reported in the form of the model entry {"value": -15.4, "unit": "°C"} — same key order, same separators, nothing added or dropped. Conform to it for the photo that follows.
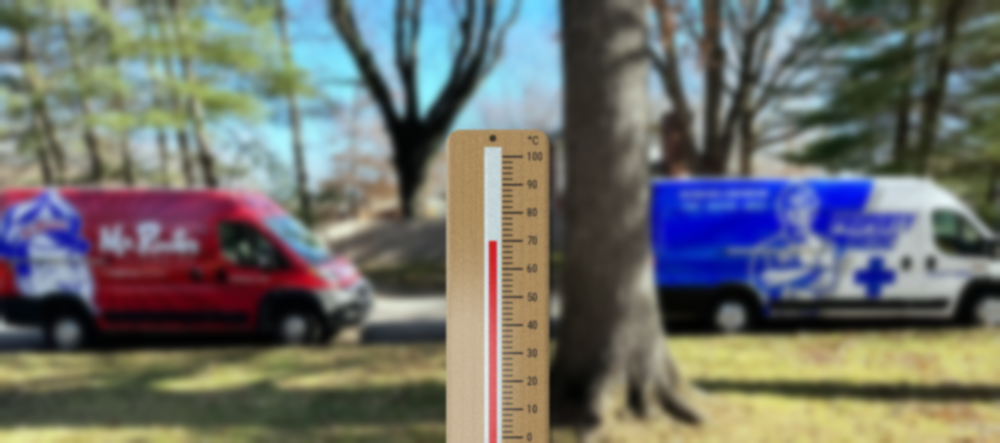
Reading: {"value": 70, "unit": "°C"}
